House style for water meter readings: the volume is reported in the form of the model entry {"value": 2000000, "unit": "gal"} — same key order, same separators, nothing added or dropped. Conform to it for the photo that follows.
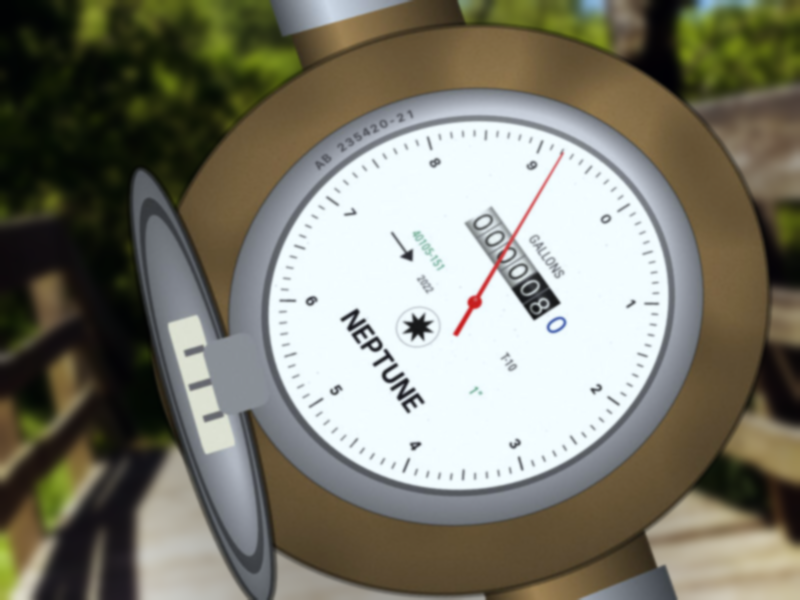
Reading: {"value": 79.2, "unit": "gal"}
